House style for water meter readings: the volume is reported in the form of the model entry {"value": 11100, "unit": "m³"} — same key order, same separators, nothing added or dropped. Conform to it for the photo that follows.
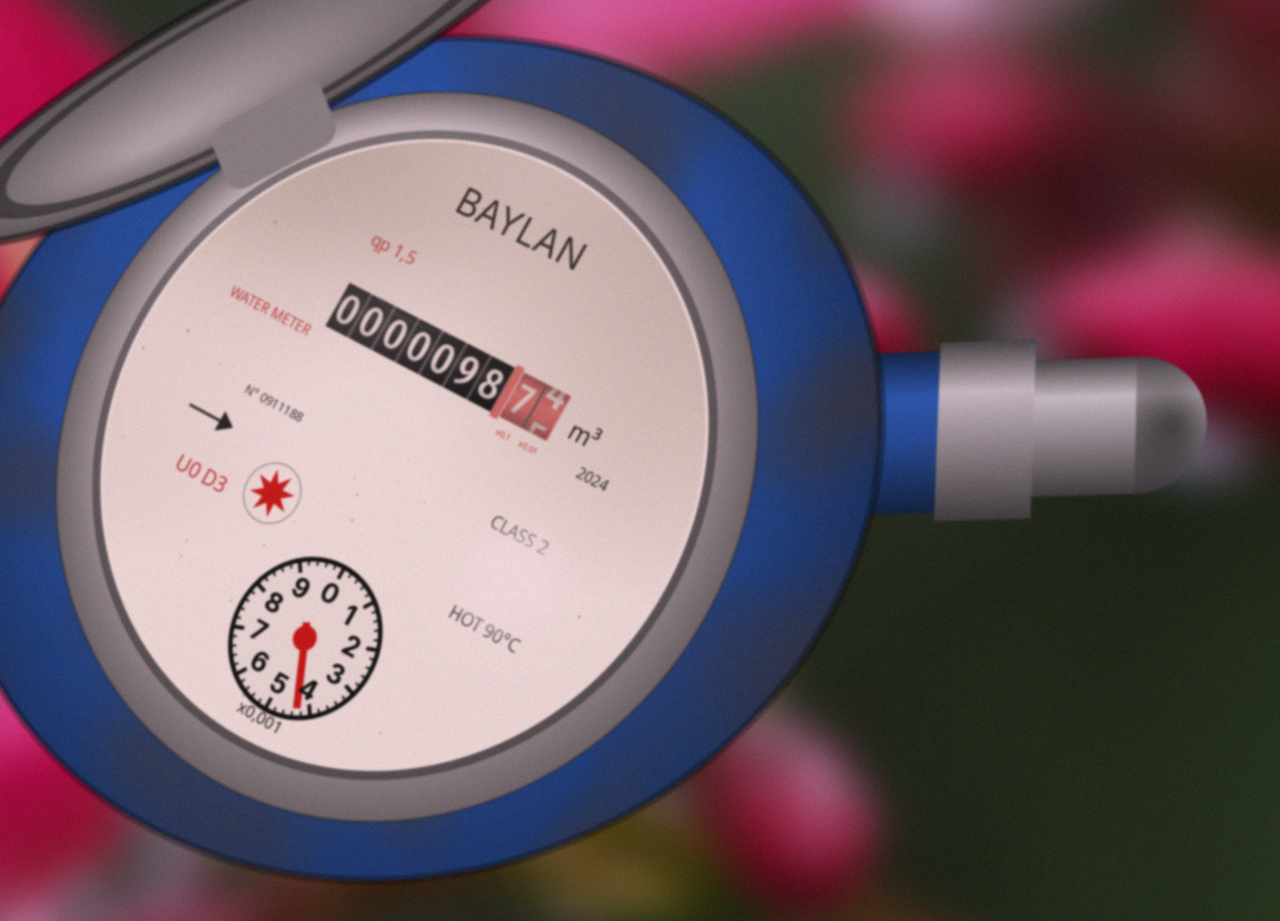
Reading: {"value": 98.744, "unit": "m³"}
